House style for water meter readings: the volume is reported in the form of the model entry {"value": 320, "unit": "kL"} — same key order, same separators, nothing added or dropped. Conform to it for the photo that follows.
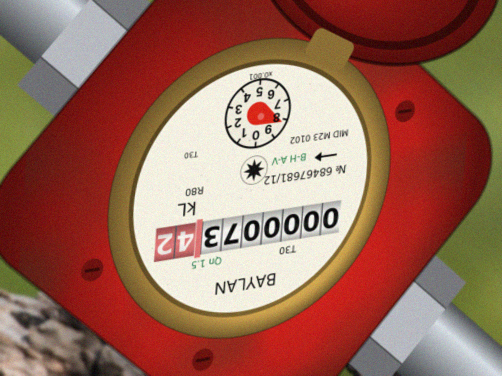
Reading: {"value": 73.428, "unit": "kL"}
